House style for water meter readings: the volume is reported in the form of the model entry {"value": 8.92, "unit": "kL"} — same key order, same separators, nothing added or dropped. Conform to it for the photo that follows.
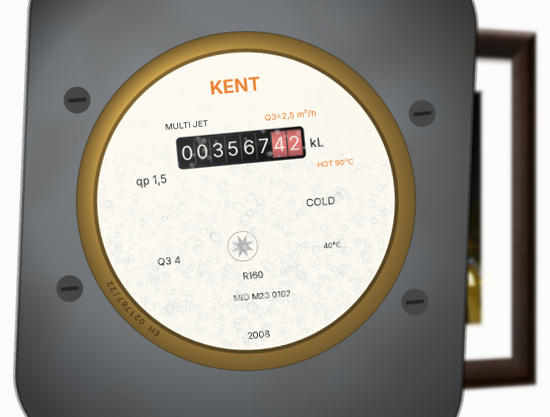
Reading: {"value": 3567.42, "unit": "kL"}
